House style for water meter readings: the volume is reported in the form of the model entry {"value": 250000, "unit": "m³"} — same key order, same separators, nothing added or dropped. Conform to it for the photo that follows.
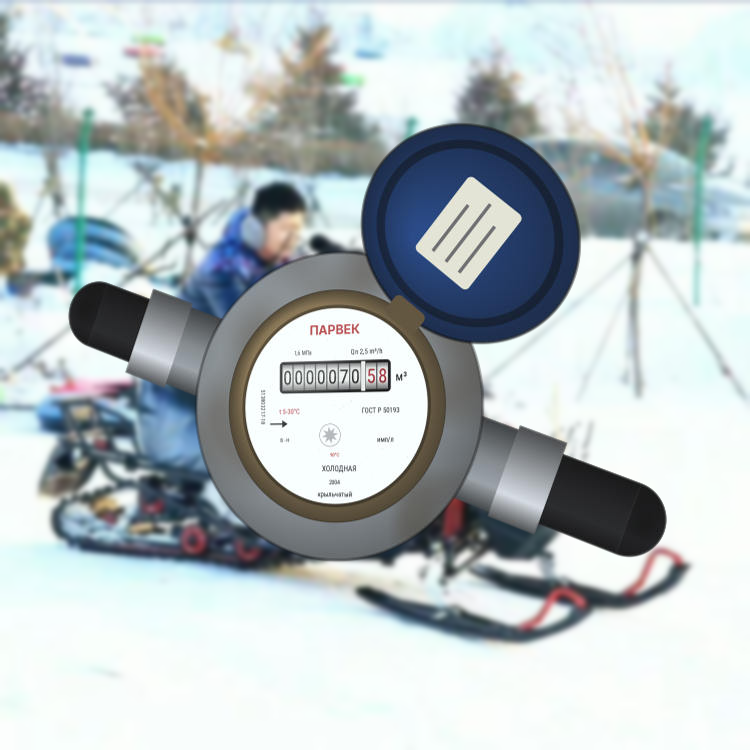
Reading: {"value": 70.58, "unit": "m³"}
